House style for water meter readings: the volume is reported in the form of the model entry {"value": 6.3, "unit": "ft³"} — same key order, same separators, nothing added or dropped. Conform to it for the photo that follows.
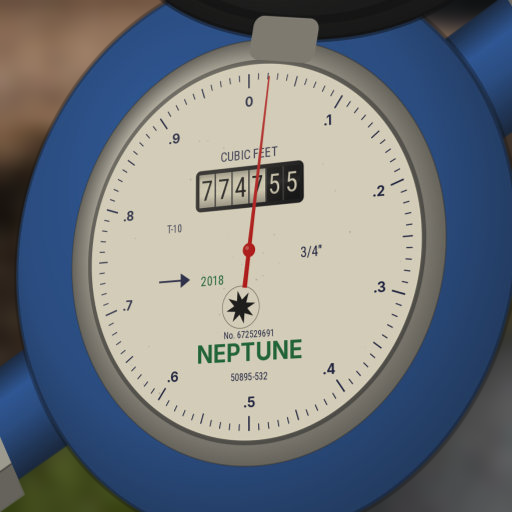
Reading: {"value": 774755.02, "unit": "ft³"}
